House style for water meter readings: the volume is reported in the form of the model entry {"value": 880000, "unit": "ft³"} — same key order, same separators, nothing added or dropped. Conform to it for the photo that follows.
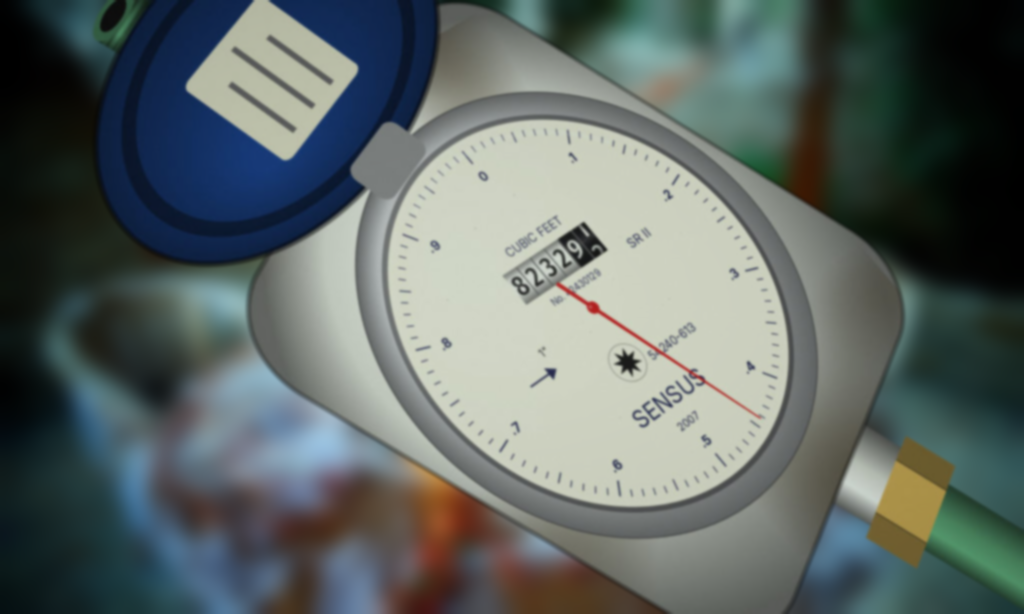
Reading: {"value": 823291.44, "unit": "ft³"}
